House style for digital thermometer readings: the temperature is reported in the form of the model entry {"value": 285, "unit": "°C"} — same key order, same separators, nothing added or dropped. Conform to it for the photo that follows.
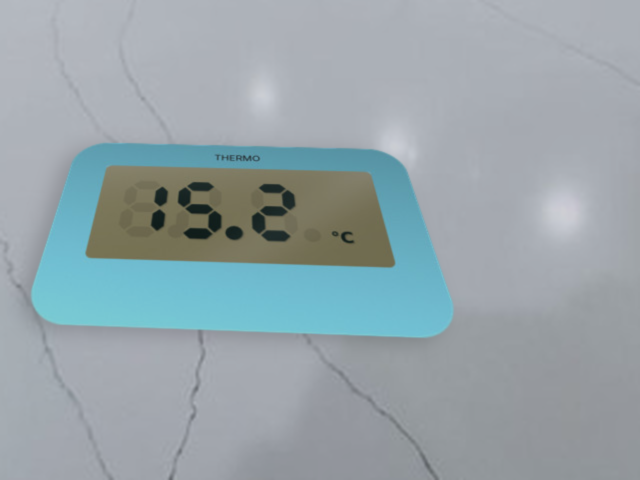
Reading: {"value": 15.2, "unit": "°C"}
